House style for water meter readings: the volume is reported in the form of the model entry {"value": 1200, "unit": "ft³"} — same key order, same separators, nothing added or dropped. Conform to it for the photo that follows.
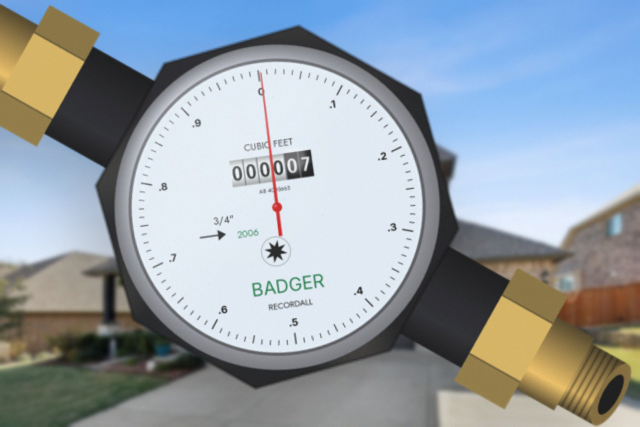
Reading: {"value": 7.00, "unit": "ft³"}
